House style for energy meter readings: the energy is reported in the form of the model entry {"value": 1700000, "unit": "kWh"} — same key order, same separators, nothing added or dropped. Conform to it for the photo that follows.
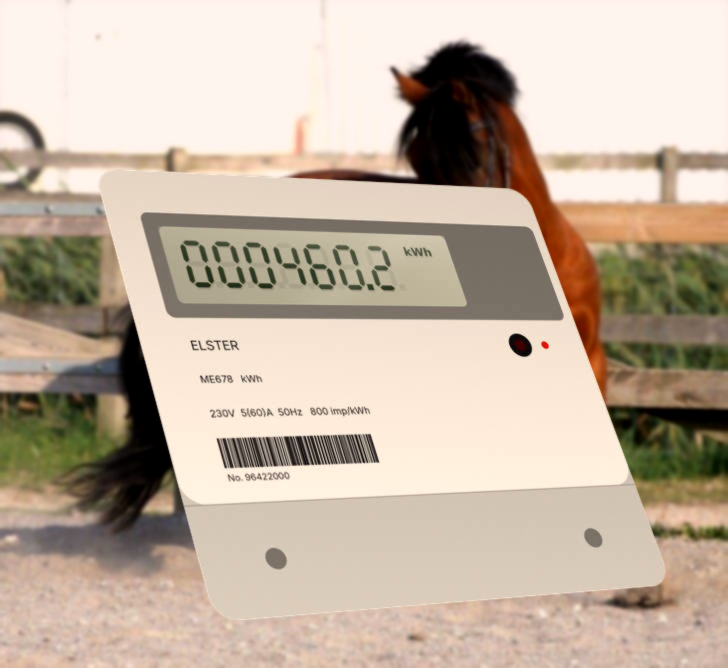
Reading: {"value": 460.2, "unit": "kWh"}
